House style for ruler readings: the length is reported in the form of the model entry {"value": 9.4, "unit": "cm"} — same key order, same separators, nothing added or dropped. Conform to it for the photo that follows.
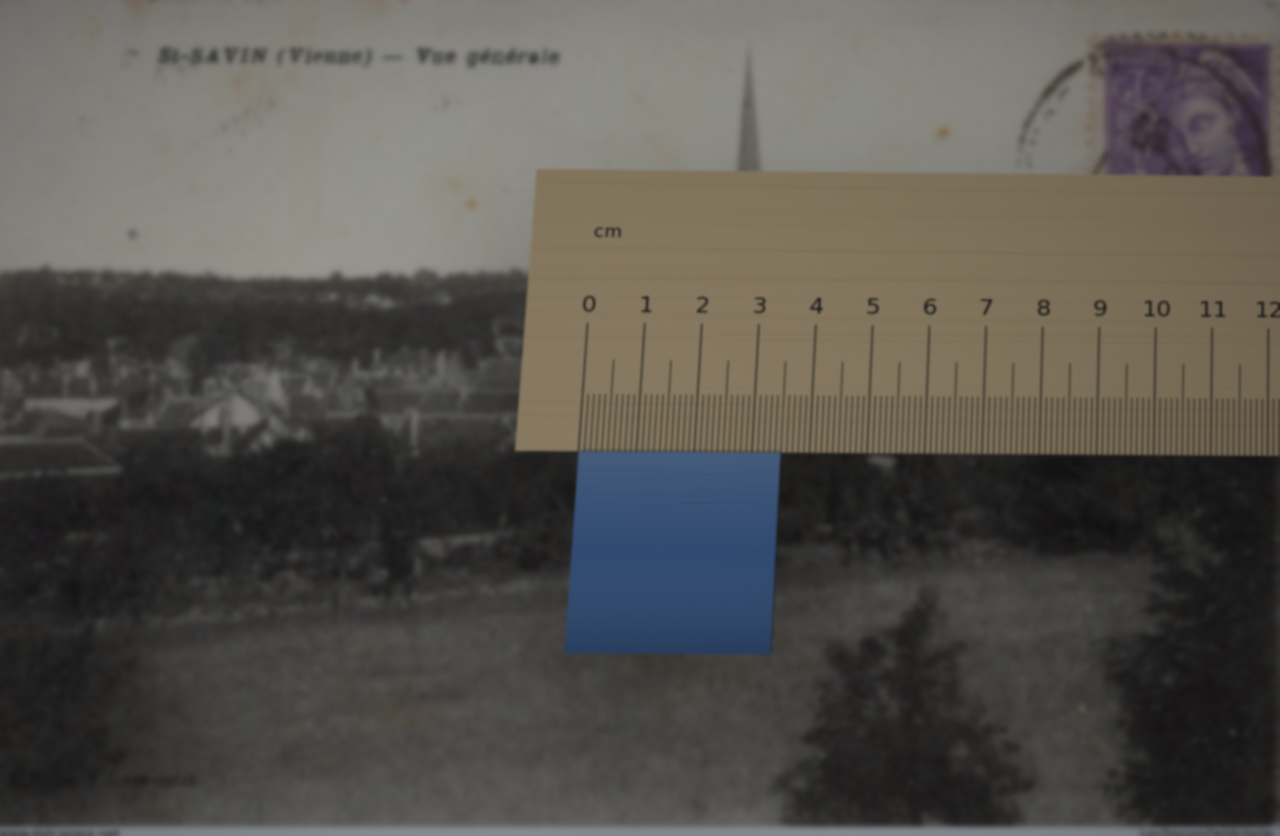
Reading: {"value": 3.5, "unit": "cm"}
